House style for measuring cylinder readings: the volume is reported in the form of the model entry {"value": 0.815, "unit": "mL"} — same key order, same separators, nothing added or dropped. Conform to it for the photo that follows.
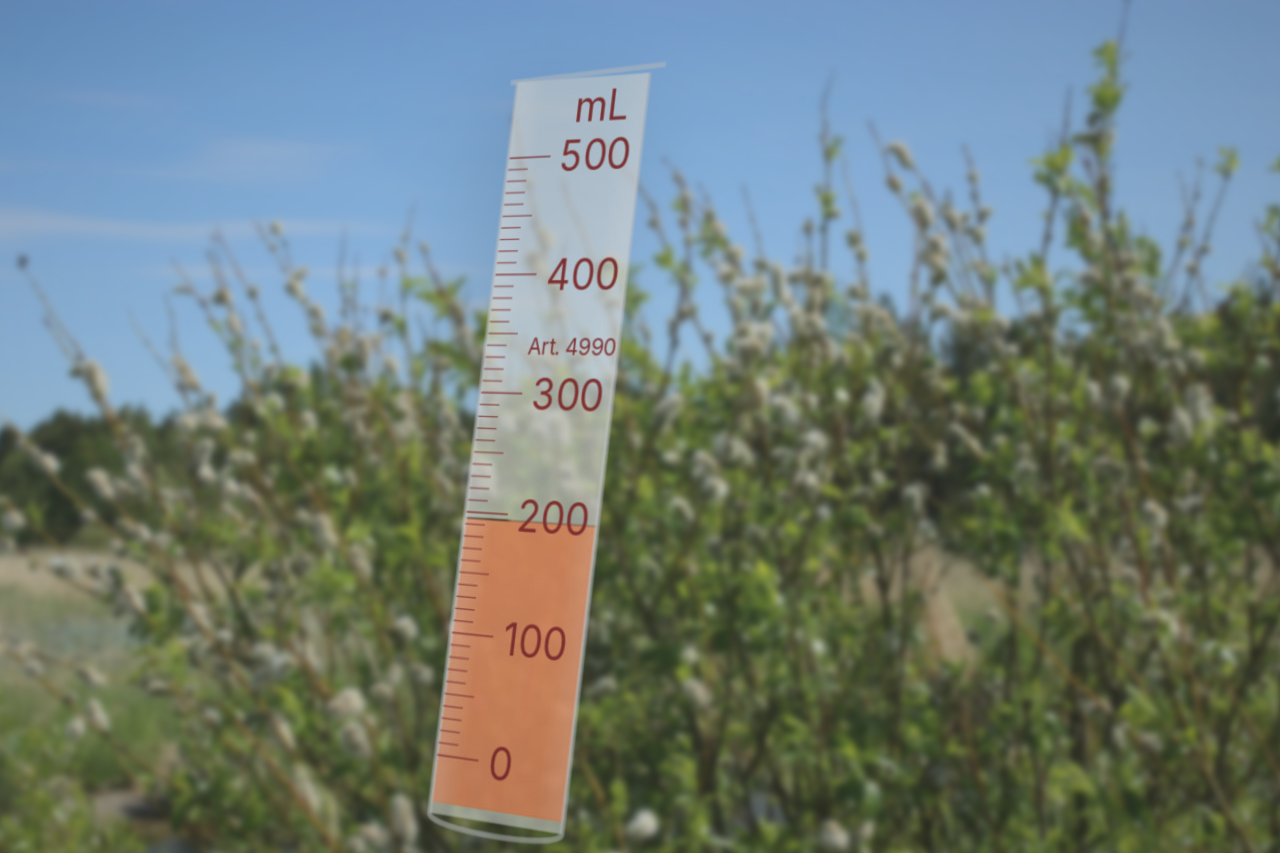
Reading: {"value": 195, "unit": "mL"}
